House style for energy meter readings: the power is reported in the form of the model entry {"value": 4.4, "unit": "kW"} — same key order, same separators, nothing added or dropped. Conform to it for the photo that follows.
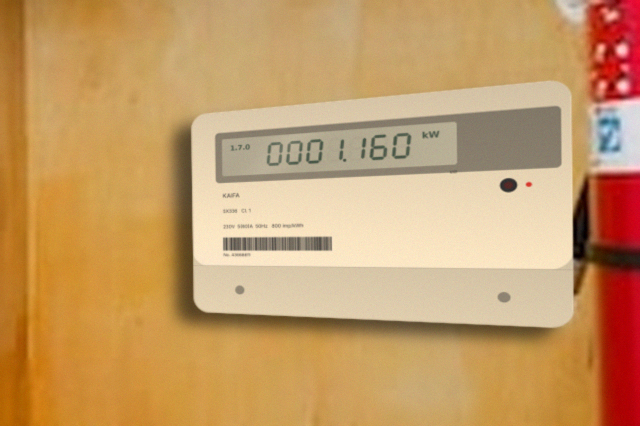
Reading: {"value": 1.160, "unit": "kW"}
